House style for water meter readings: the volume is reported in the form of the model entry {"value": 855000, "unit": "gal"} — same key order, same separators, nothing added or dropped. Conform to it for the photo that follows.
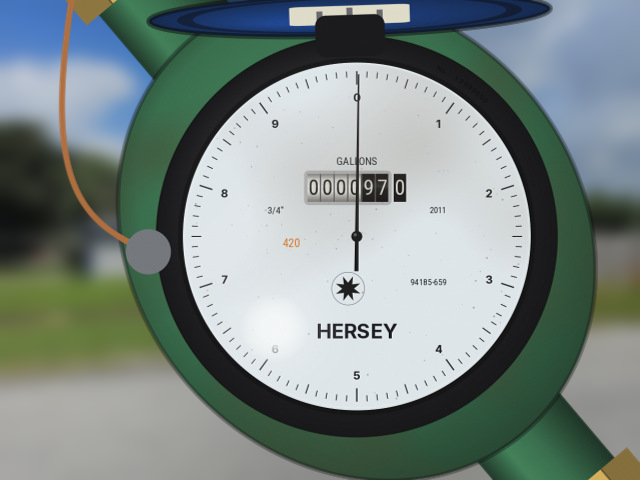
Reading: {"value": 970.0, "unit": "gal"}
